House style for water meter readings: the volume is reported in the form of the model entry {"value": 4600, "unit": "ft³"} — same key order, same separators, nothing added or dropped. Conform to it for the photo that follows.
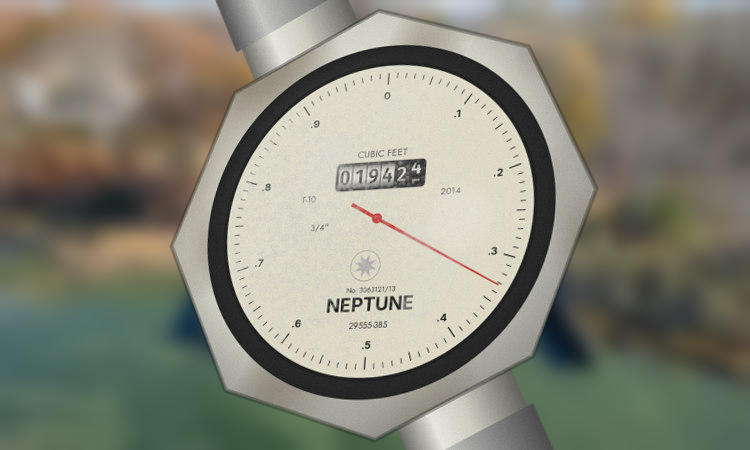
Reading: {"value": 19424.33, "unit": "ft³"}
